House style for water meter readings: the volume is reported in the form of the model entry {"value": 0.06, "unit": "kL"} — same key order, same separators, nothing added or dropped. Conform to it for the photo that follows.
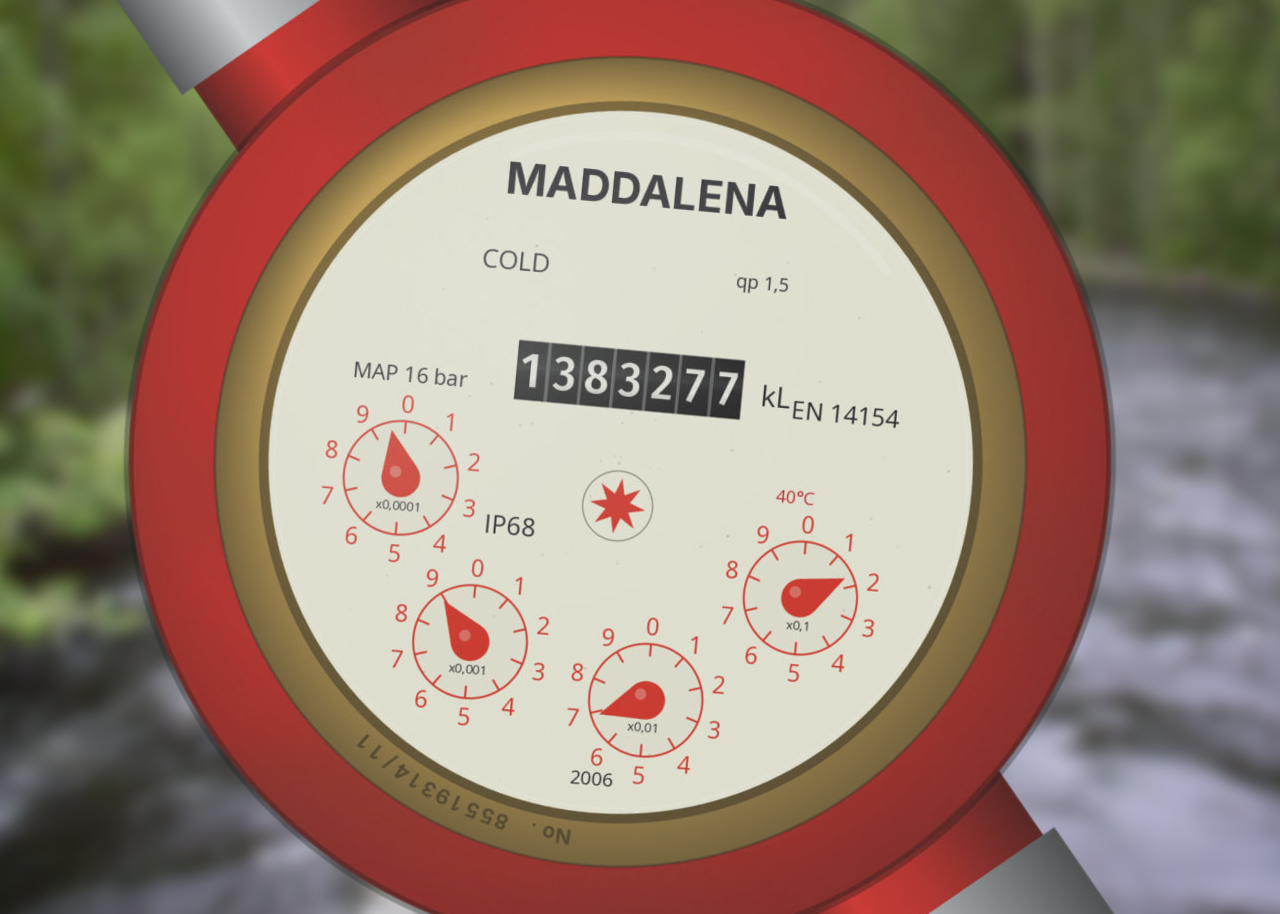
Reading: {"value": 1383277.1689, "unit": "kL"}
